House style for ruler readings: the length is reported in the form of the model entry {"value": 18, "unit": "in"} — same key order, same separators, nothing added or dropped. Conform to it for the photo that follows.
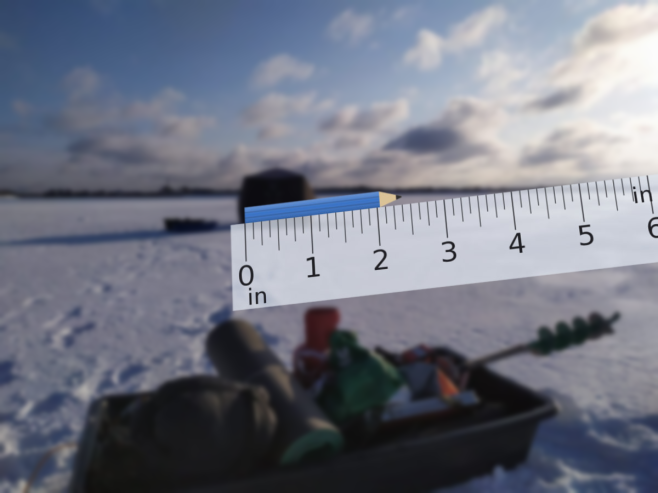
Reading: {"value": 2.375, "unit": "in"}
